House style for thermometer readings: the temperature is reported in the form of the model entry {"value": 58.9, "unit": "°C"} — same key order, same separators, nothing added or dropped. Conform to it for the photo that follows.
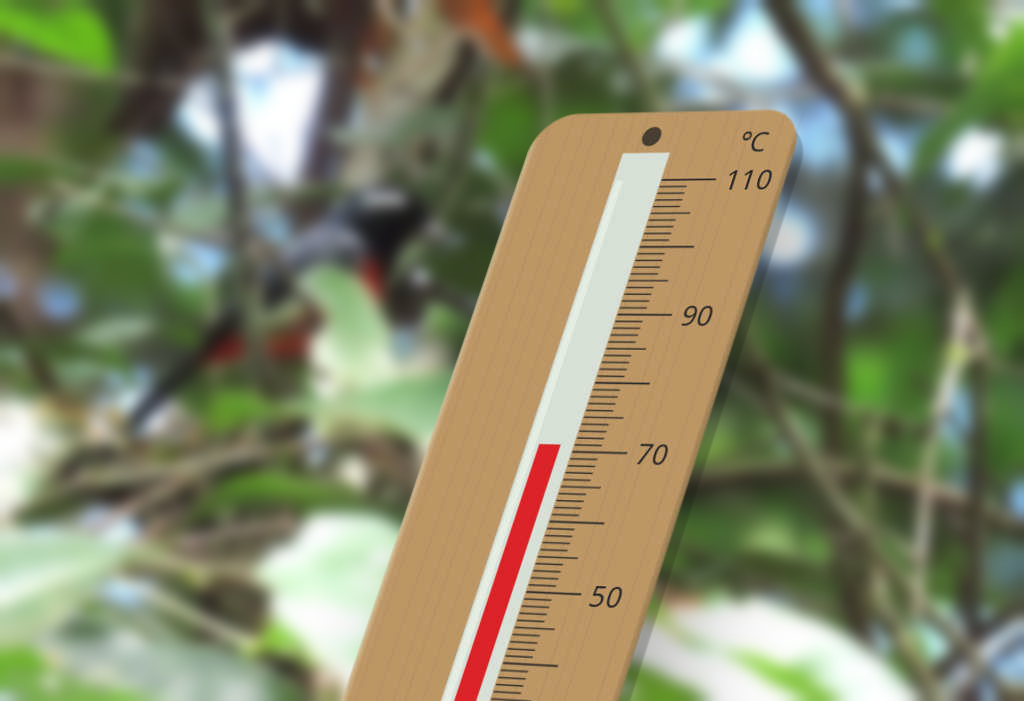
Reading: {"value": 71, "unit": "°C"}
